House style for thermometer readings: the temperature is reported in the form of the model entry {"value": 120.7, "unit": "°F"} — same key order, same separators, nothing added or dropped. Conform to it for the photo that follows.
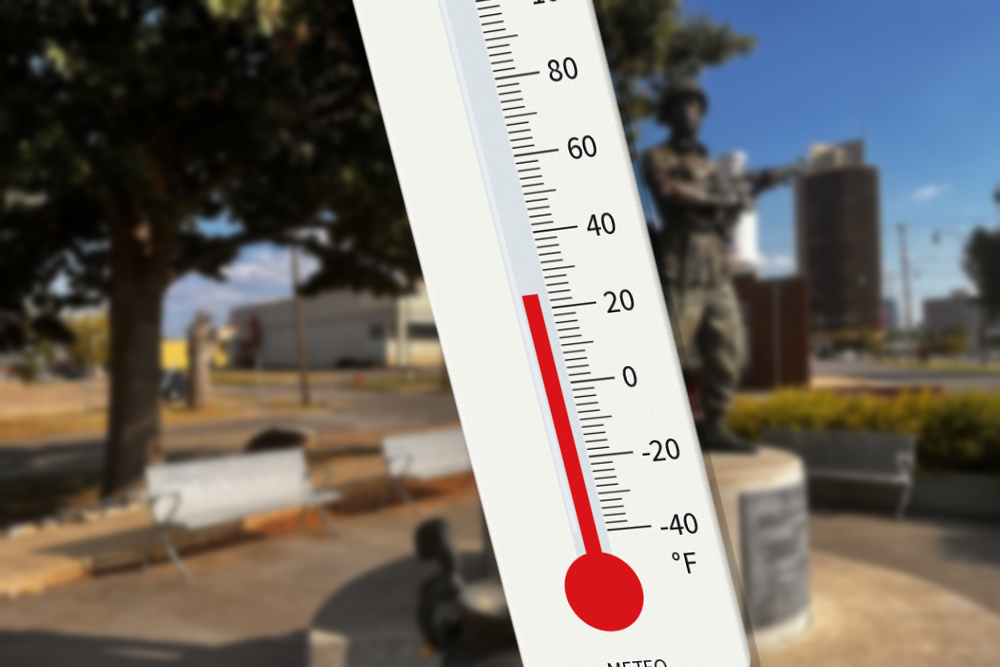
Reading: {"value": 24, "unit": "°F"}
